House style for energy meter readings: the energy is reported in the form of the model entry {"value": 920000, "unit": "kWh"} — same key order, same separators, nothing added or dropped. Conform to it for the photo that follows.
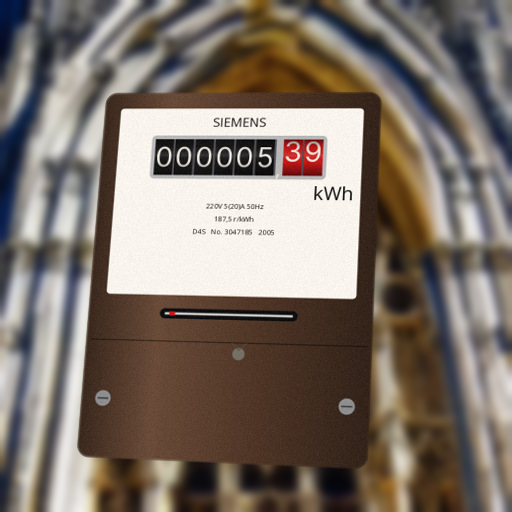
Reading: {"value": 5.39, "unit": "kWh"}
